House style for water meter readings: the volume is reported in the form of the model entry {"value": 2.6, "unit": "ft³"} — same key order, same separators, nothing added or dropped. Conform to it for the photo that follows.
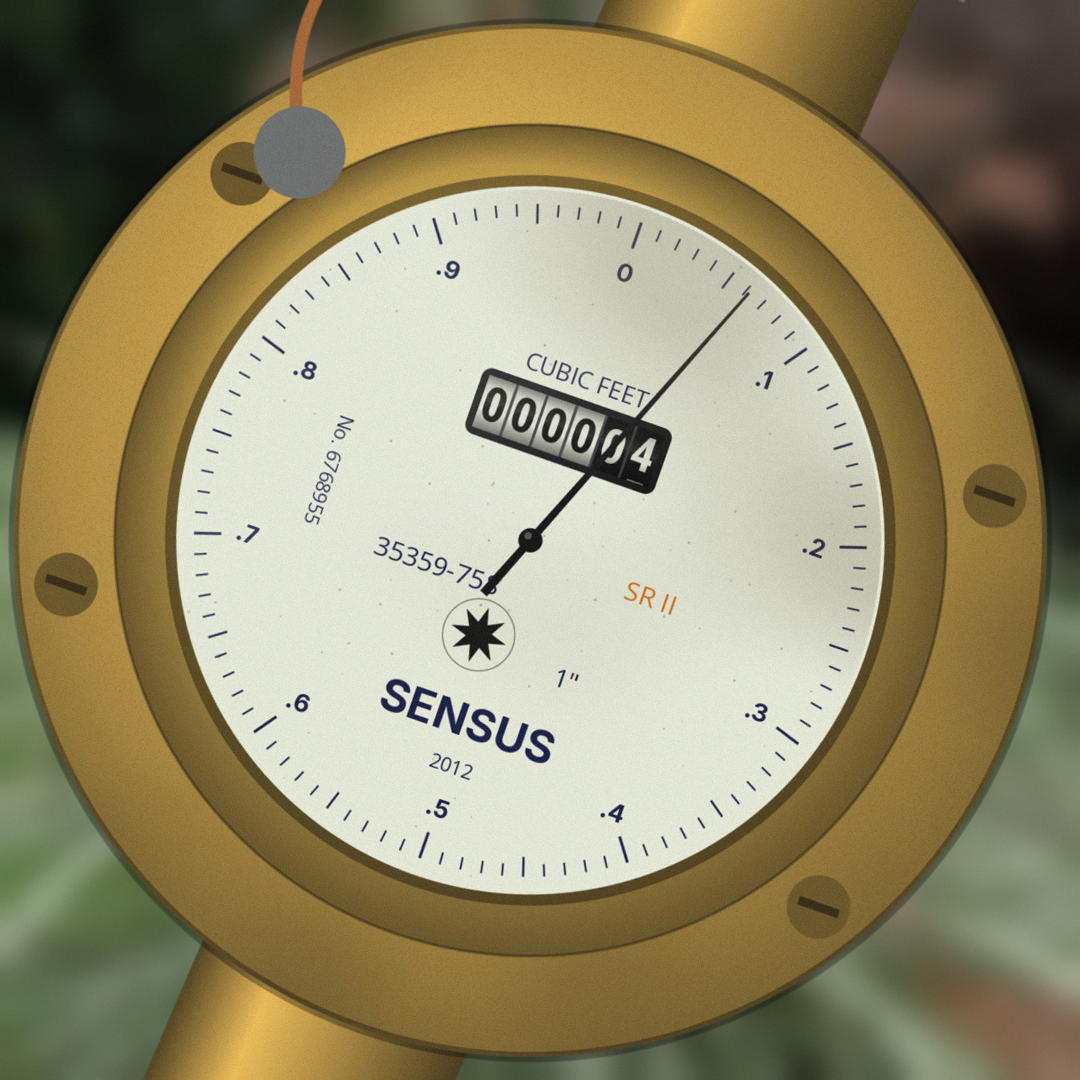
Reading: {"value": 4.06, "unit": "ft³"}
